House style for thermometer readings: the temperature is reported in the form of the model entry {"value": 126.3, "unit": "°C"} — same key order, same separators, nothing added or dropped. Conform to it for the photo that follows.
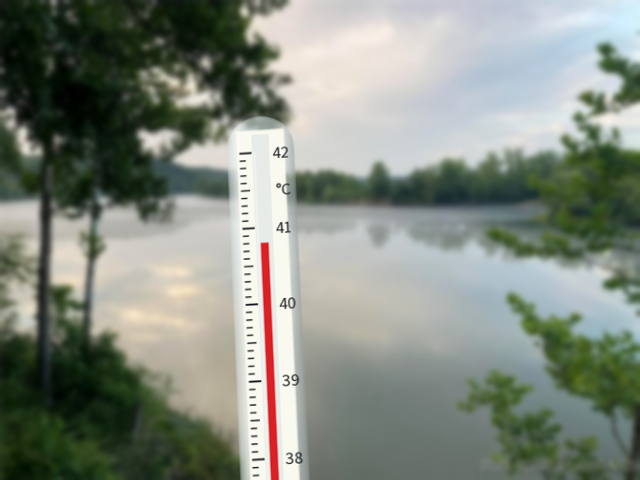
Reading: {"value": 40.8, "unit": "°C"}
